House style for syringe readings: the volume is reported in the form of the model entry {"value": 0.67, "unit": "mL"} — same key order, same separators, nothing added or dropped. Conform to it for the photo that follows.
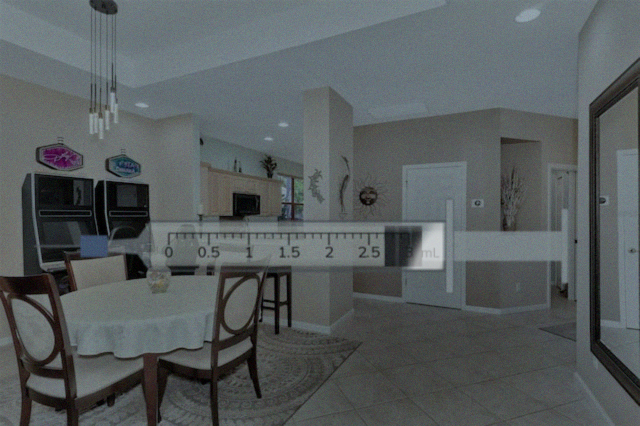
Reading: {"value": 2.7, "unit": "mL"}
